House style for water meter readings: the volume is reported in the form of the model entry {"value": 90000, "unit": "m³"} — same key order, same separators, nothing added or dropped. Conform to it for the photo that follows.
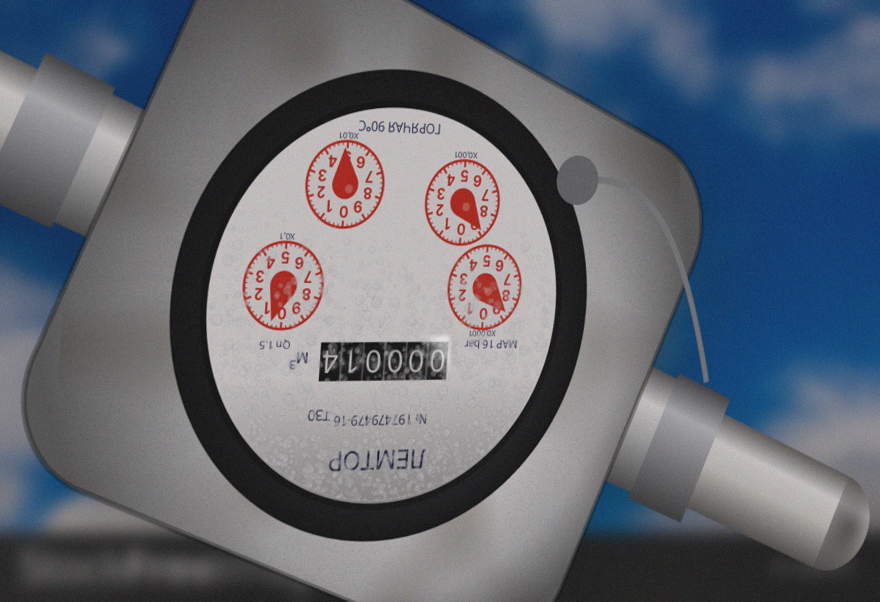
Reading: {"value": 14.0488, "unit": "m³"}
